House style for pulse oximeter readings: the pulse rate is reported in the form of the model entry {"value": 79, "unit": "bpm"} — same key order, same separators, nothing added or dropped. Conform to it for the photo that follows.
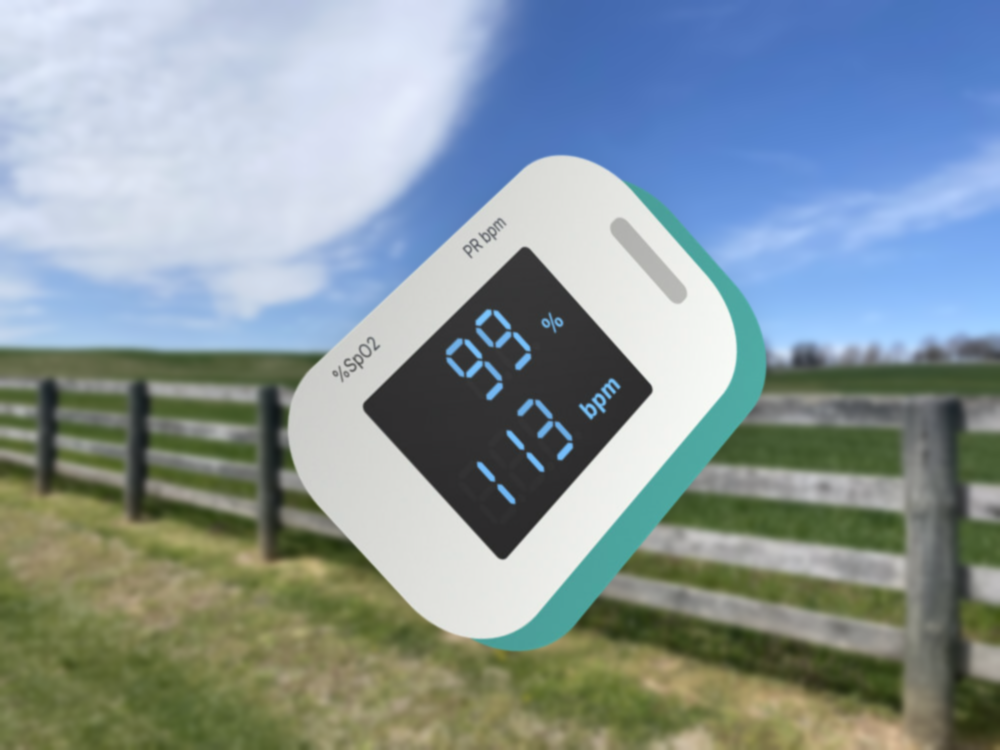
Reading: {"value": 113, "unit": "bpm"}
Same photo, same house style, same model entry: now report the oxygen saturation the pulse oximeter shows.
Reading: {"value": 99, "unit": "%"}
